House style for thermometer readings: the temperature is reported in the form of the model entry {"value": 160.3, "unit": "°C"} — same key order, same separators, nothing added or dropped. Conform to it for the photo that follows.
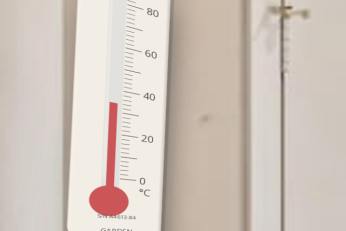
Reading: {"value": 34, "unit": "°C"}
